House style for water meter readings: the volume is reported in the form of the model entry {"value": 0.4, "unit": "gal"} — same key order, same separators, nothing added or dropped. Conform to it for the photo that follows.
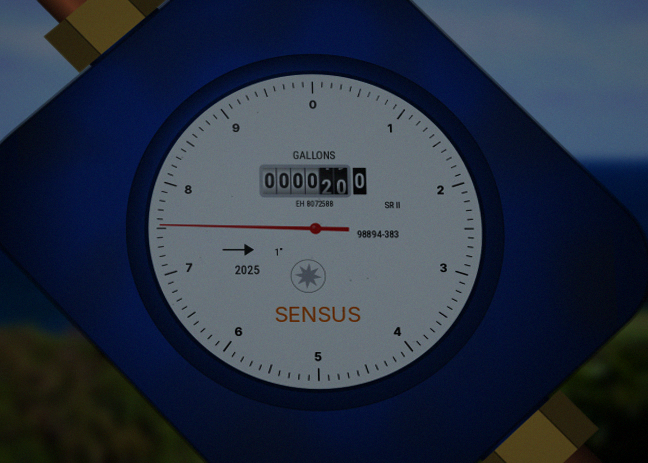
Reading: {"value": 197.5, "unit": "gal"}
